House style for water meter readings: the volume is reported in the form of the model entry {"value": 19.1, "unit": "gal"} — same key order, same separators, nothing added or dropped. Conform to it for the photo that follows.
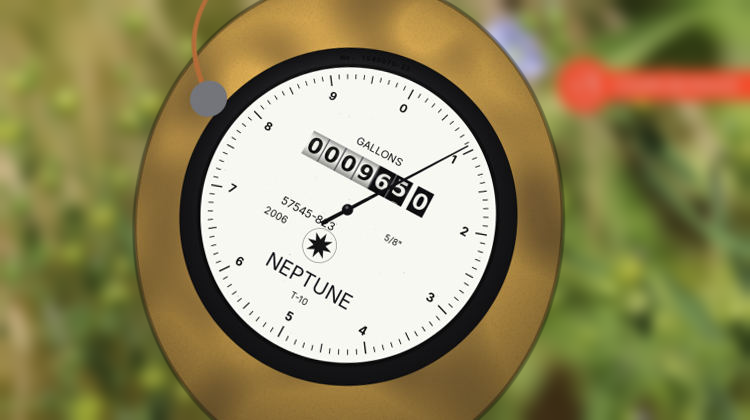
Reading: {"value": 9650.9, "unit": "gal"}
